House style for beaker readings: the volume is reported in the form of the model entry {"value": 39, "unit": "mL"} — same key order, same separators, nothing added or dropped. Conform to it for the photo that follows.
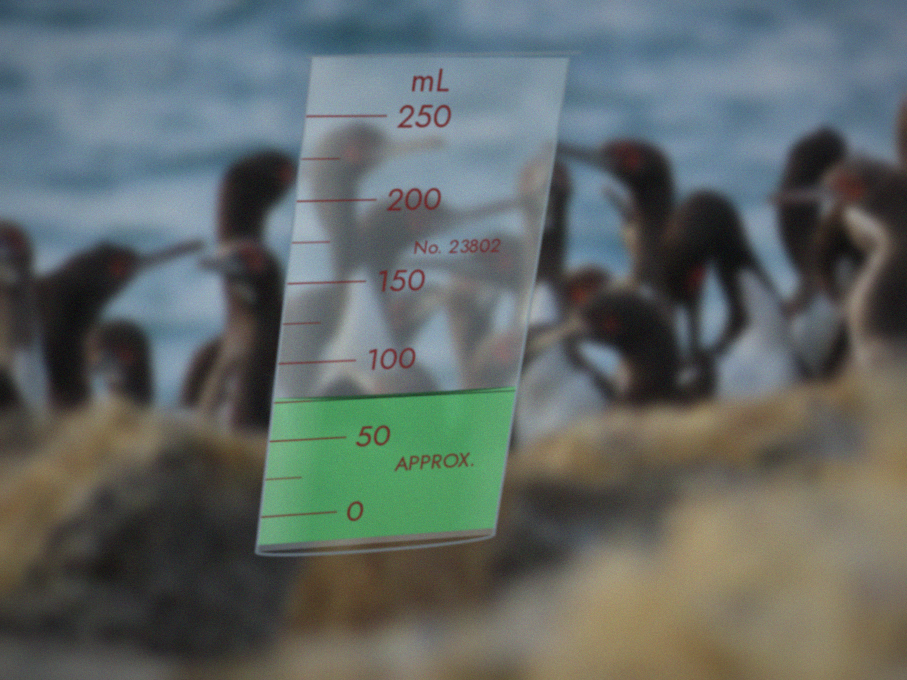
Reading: {"value": 75, "unit": "mL"}
